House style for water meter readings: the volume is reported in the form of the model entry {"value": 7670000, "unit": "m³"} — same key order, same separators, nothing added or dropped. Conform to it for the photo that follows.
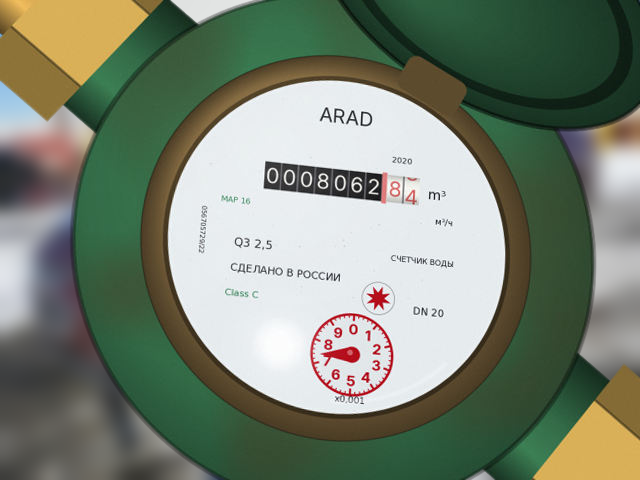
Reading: {"value": 8062.837, "unit": "m³"}
